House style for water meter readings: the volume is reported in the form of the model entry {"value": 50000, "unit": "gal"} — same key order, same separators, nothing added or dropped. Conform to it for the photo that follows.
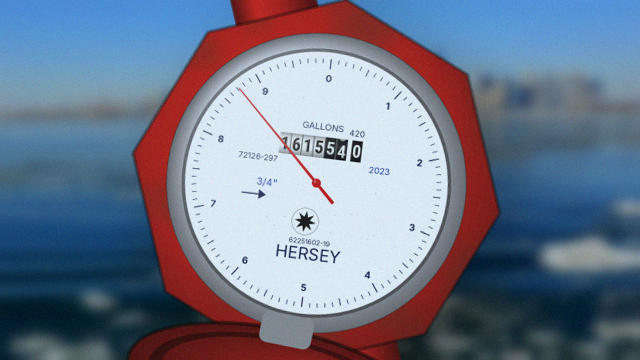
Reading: {"value": 1615538.7, "unit": "gal"}
